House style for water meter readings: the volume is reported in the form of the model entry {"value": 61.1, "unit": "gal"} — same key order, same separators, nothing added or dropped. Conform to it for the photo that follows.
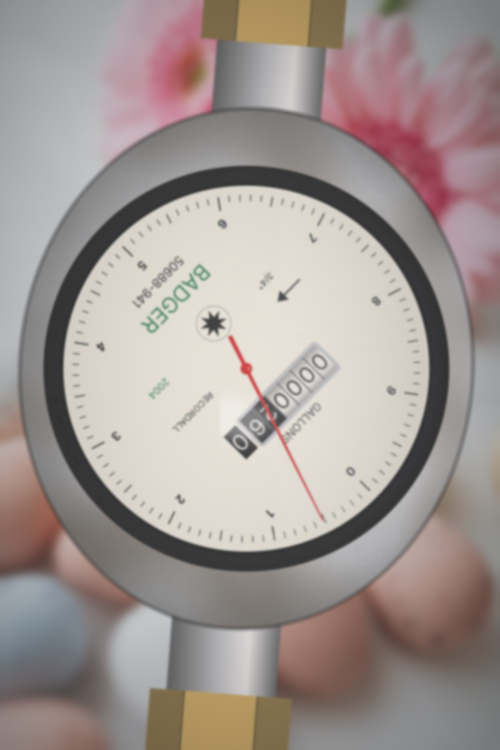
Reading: {"value": 260.5, "unit": "gal"}
